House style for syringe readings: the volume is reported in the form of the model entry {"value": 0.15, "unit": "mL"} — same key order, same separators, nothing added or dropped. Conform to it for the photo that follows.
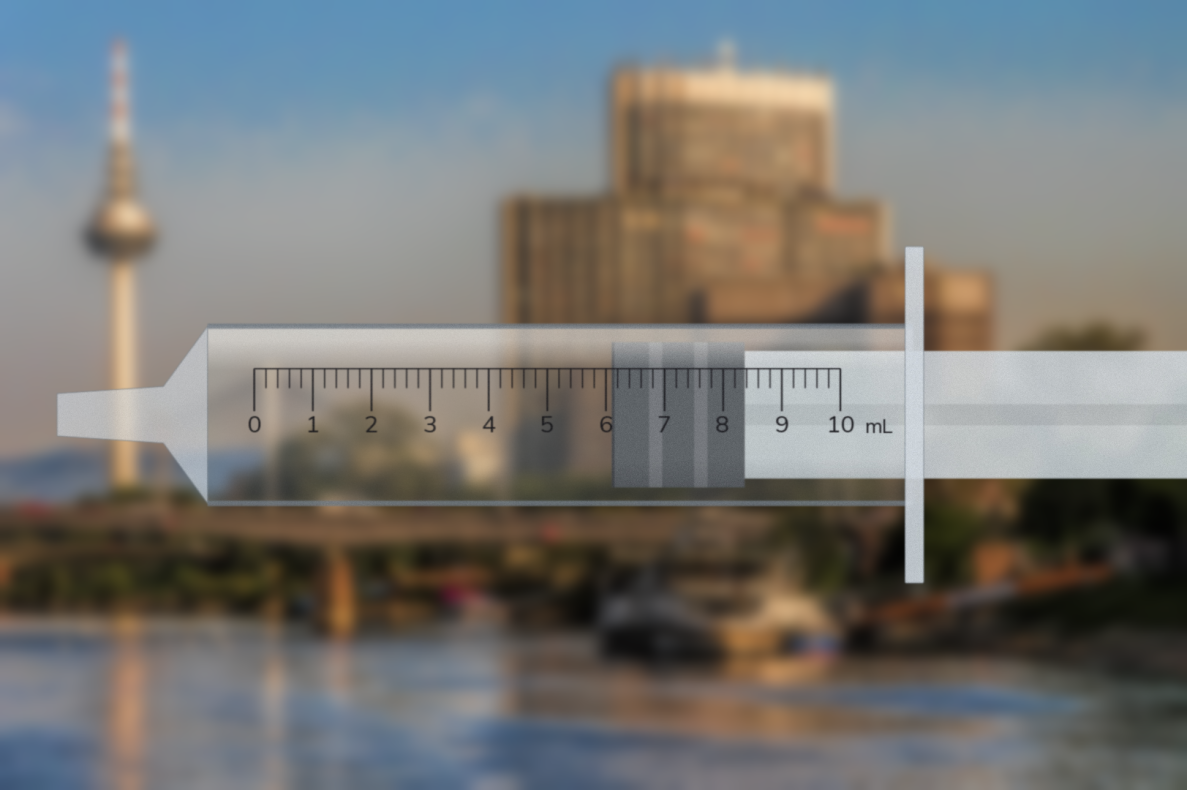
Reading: {"value": 6.1, "unit": "mL"}
